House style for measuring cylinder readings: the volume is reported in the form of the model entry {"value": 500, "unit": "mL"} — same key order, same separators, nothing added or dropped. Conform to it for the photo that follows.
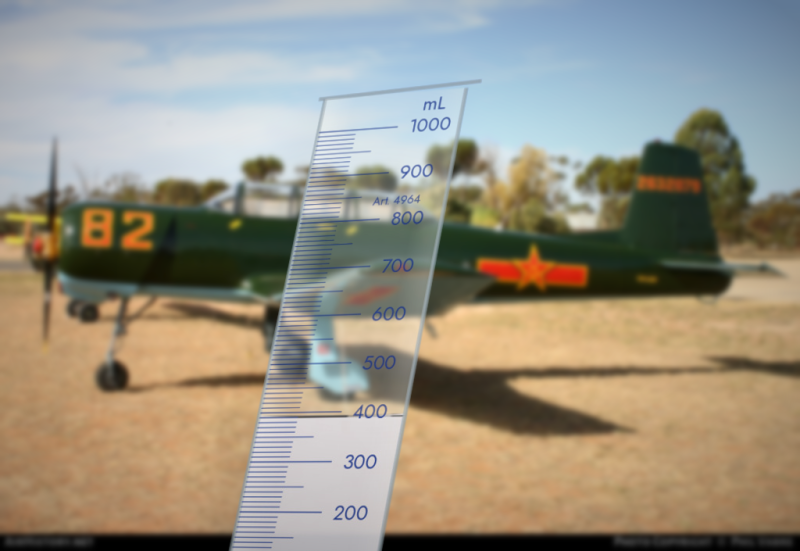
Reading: {"value": 390, "unit": "mL"}
